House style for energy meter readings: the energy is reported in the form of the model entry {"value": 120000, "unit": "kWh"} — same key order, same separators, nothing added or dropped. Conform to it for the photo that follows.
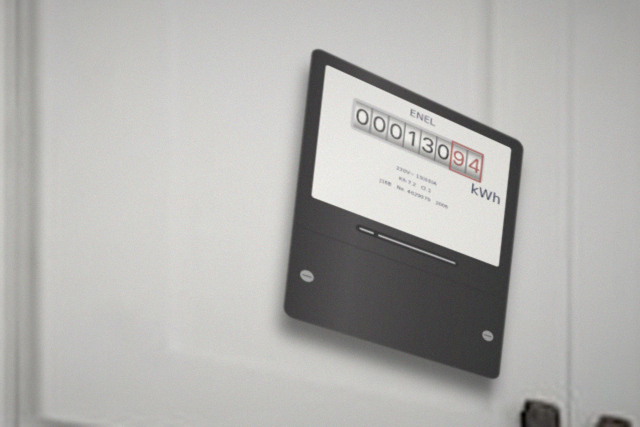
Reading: {"value": 130.94, "unit": "kWh"}
